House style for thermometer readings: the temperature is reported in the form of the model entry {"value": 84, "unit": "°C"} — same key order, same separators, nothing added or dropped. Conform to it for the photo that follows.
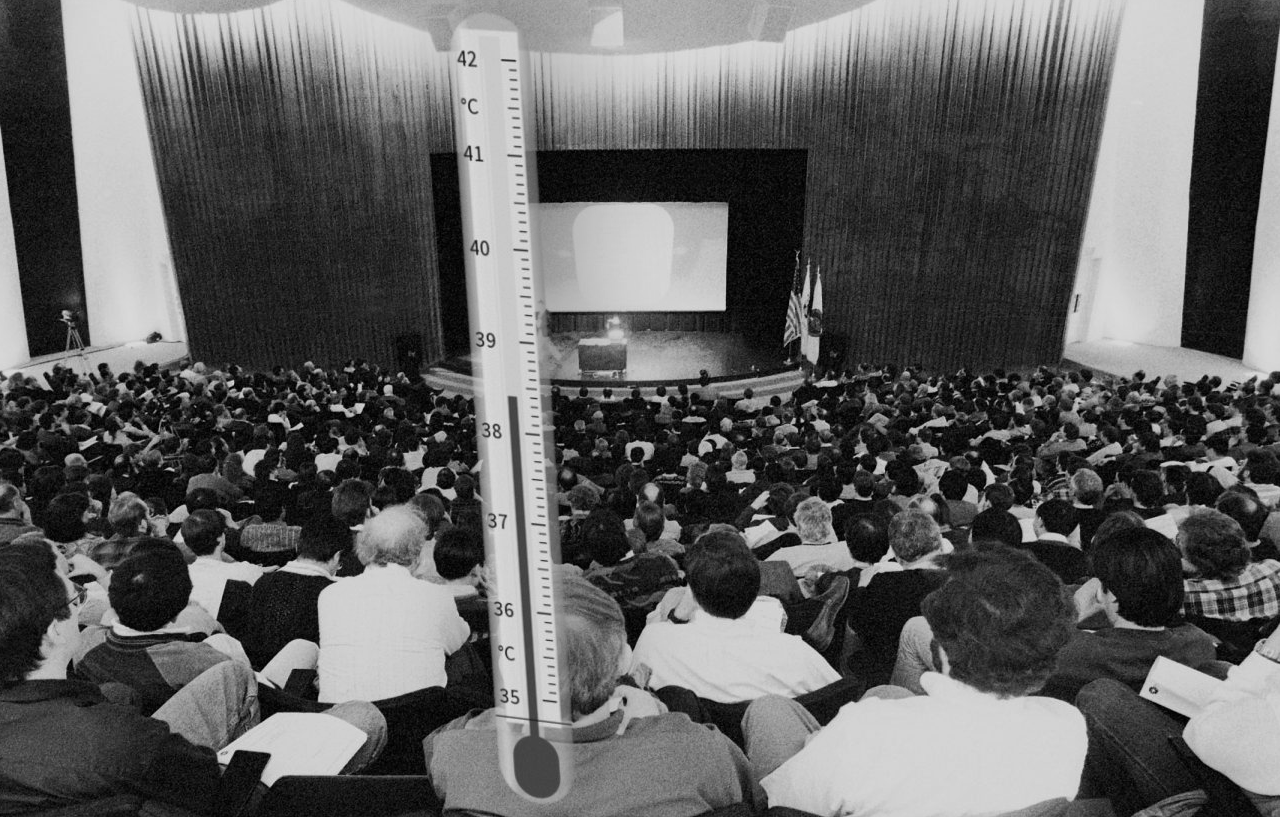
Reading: {"value": 38.4, "unit": "°C"}
